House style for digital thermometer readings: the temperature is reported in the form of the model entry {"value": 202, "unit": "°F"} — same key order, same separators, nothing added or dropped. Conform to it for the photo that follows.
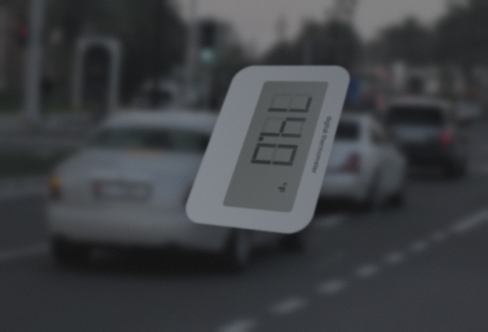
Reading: {"value": 74.0, "unit": "°F"}
